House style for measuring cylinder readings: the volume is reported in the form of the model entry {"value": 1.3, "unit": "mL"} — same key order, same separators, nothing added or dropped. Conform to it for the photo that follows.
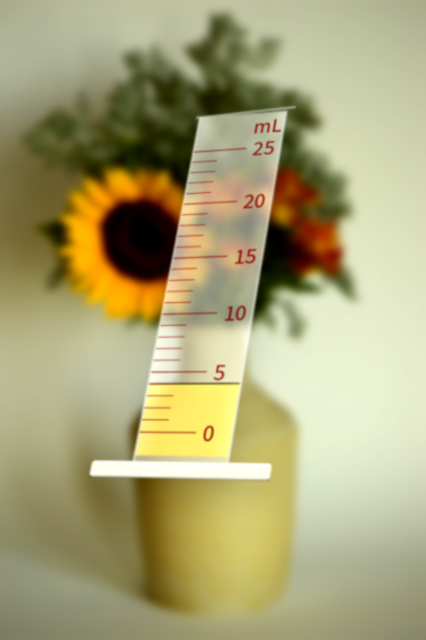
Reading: {"value": 4, "unit": "mL"}
